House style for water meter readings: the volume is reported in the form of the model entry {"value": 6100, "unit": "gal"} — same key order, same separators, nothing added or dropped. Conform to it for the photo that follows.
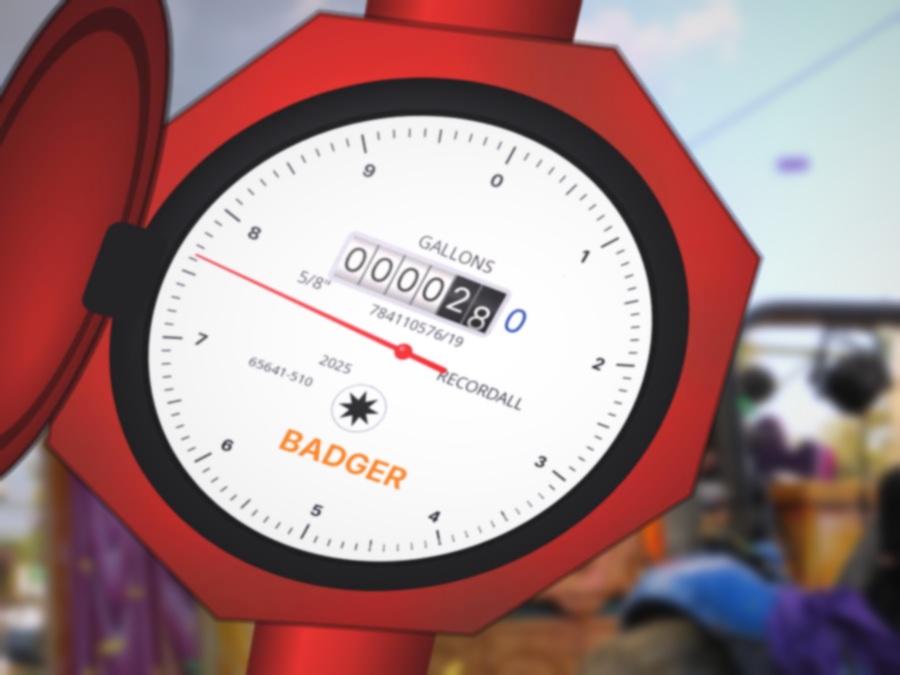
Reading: {"value": 277.6, "unit": "gal"}
